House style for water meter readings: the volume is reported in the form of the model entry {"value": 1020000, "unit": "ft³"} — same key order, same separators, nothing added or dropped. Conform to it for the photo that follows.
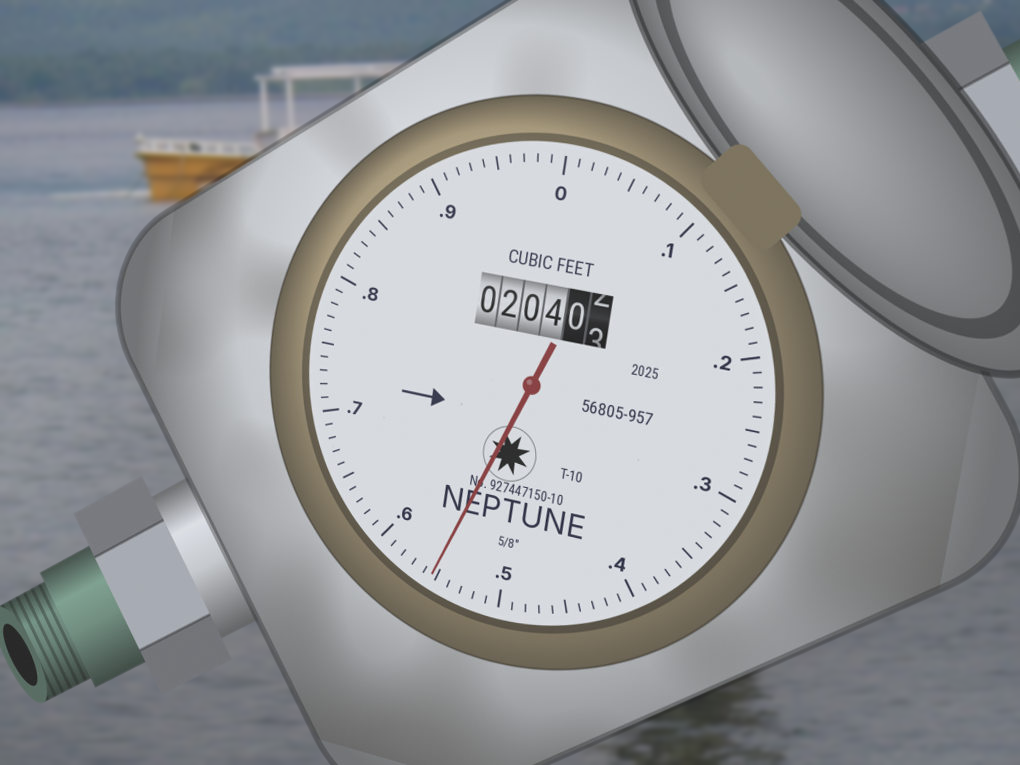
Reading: {"value": 20402.55, "unit": "ft³"}
